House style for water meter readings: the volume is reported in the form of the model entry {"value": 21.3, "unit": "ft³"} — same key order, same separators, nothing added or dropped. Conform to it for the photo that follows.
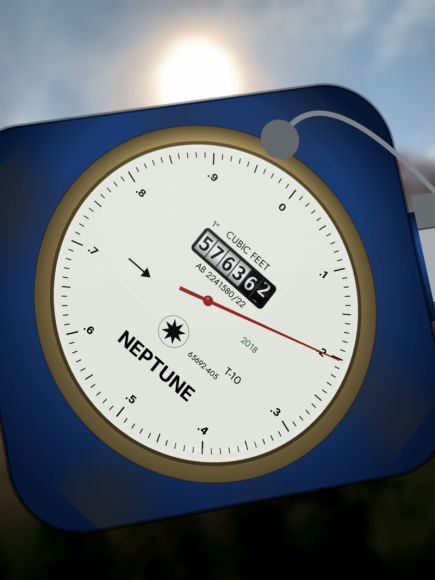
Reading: {"value": 576362.20, "unit": "ft³"}
